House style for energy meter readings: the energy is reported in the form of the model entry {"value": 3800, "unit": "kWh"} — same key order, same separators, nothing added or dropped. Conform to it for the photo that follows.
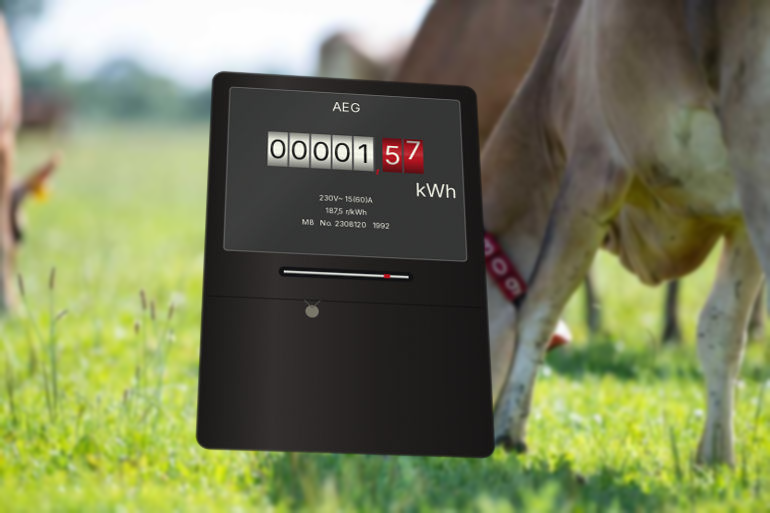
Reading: {"value": 1.57, "unit": "kWh"}
